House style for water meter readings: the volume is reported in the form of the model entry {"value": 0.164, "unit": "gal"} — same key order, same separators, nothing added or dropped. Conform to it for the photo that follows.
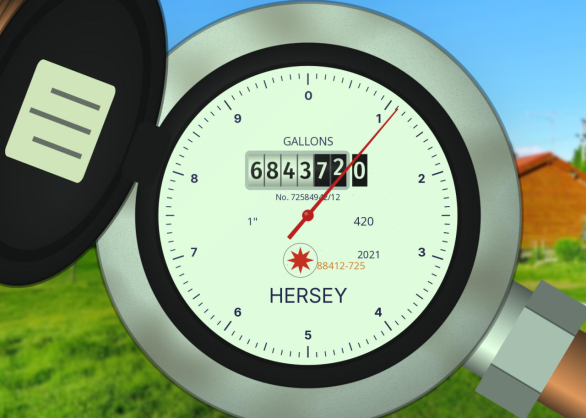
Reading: {"value": 6843721.1, "unit": "gal"}
